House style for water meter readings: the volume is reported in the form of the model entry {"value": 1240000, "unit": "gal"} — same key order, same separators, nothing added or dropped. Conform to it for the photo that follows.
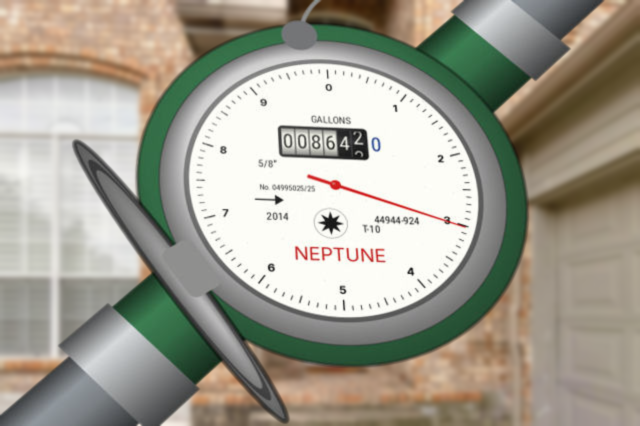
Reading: {"value": 86423.0, "unit": "gal"}
